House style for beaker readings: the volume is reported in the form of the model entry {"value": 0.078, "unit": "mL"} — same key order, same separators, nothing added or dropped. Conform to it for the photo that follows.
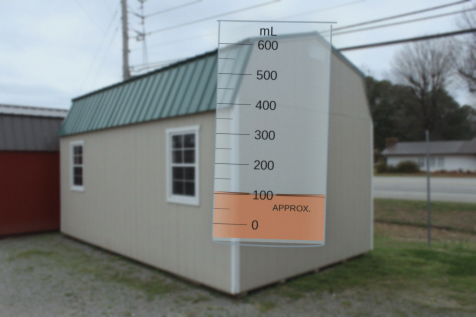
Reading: {"value": 100, "unit": "mL"}
